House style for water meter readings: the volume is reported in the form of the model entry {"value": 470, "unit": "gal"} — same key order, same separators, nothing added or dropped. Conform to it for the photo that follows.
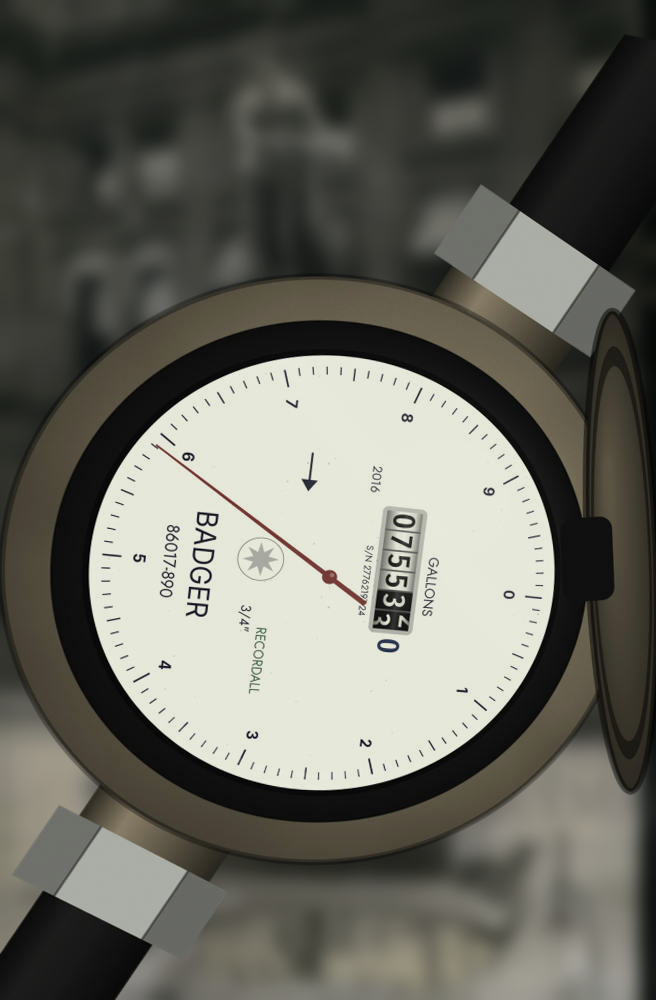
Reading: {"value": 755325.9, "unit": "gal"}
